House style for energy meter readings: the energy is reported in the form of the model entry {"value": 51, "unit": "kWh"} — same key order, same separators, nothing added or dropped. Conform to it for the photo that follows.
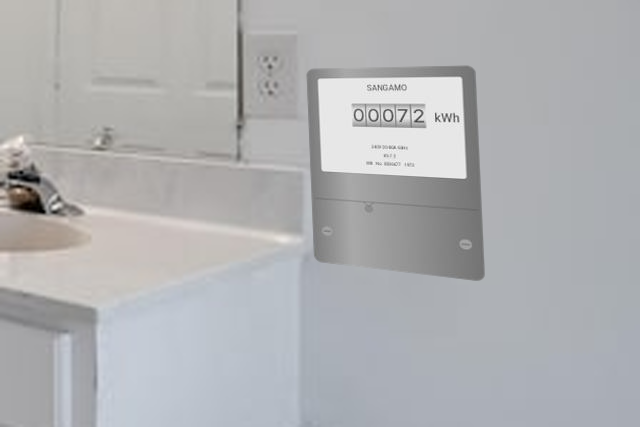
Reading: {"value": 72, "unit": "kWh"}
